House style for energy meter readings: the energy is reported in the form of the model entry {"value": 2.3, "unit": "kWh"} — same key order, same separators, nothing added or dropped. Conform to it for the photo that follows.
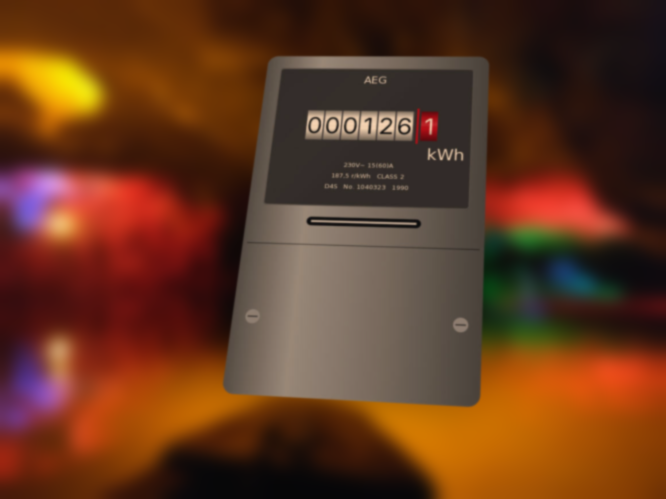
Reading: {"value": 126.1, "unit": "kWh"}
